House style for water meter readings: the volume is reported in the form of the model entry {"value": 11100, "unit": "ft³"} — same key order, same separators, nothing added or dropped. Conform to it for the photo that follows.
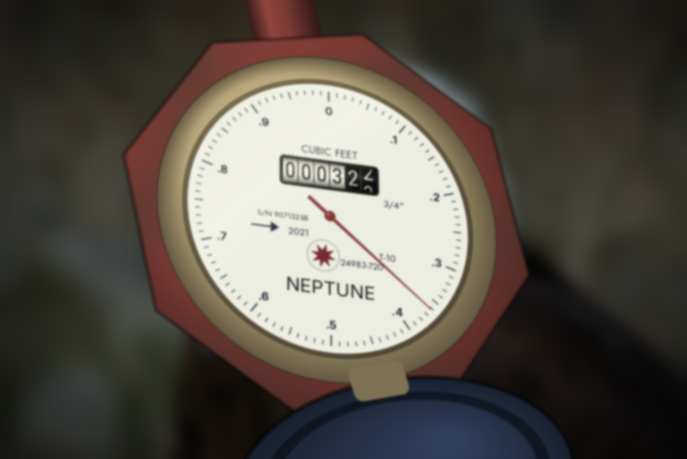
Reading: {"value": 322.36, "unit": "ft³"}
